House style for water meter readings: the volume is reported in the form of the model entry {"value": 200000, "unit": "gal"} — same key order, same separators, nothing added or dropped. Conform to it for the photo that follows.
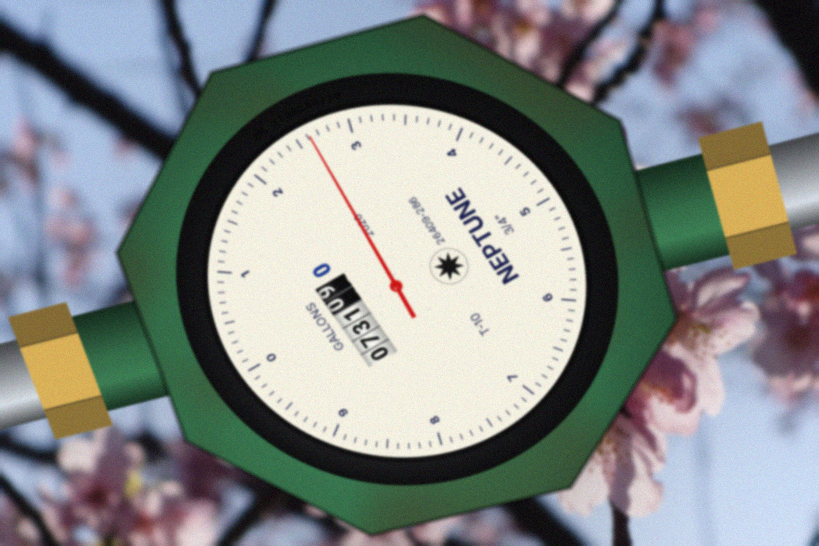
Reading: {"value": 731092.6, "unit": "gal"}
